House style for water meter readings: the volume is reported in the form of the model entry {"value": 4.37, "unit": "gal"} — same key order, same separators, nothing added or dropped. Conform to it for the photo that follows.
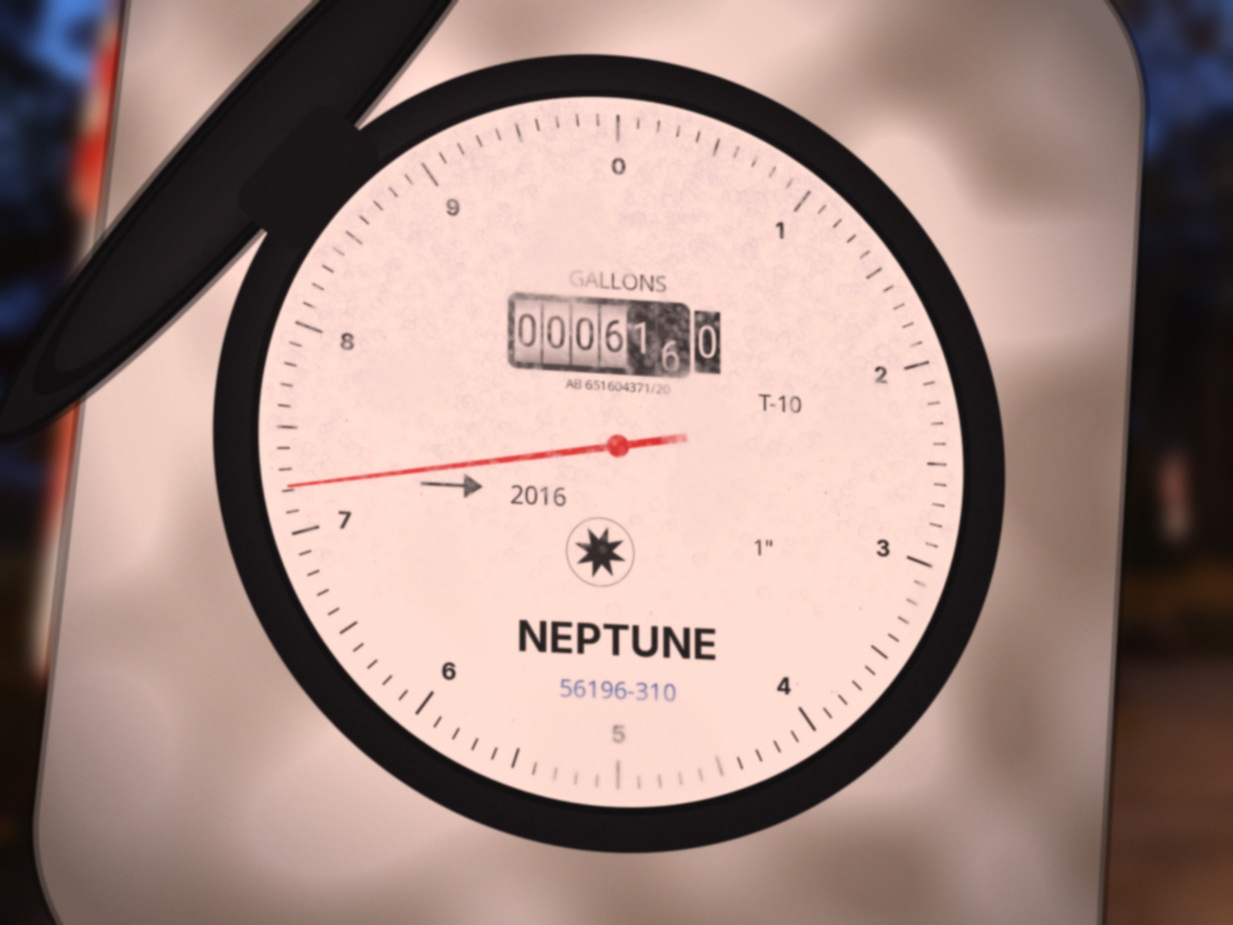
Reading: {"value": 6157.2, "unit": "gal"}
